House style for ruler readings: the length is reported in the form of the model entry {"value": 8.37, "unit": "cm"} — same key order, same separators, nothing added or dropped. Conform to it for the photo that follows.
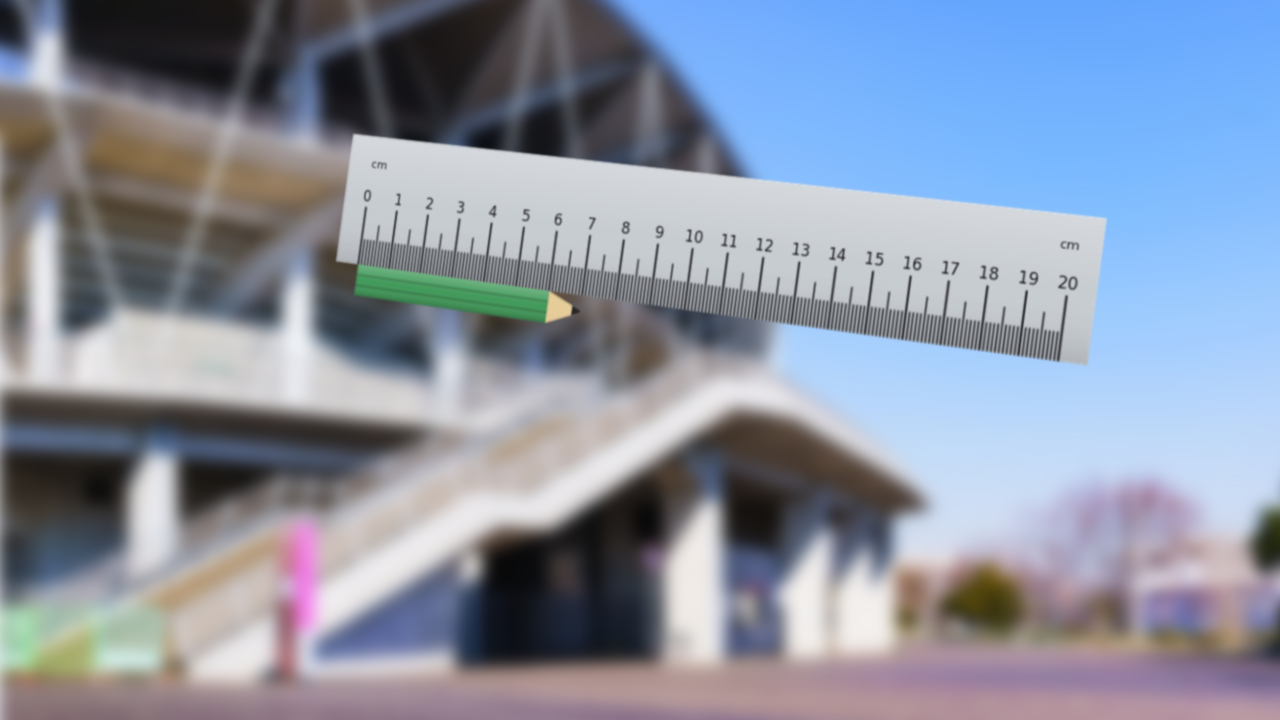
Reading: {"value": 7, "unit": "cm"}
